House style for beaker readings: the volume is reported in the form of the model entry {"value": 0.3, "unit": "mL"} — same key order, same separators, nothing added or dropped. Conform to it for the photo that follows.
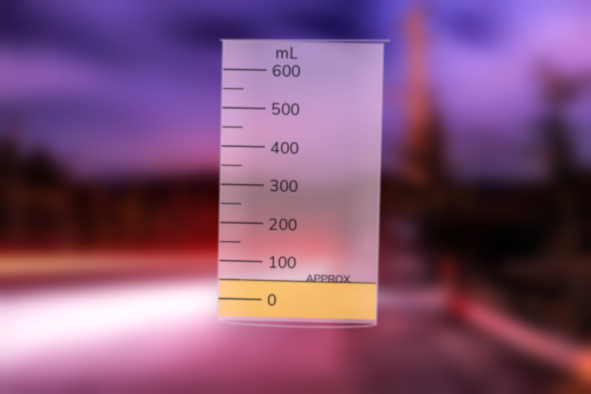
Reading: {"value": 50, "unit": "mL"}
